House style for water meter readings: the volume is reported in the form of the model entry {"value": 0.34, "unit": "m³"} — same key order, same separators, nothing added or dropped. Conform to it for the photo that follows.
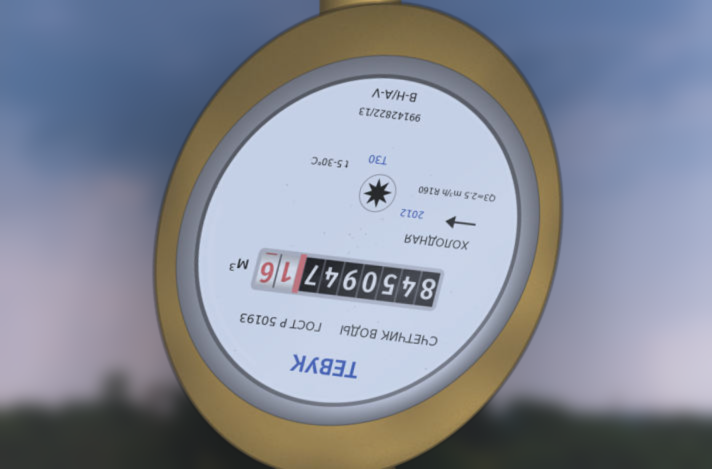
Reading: {"value": 8450947.16, "unit": "m³"}
